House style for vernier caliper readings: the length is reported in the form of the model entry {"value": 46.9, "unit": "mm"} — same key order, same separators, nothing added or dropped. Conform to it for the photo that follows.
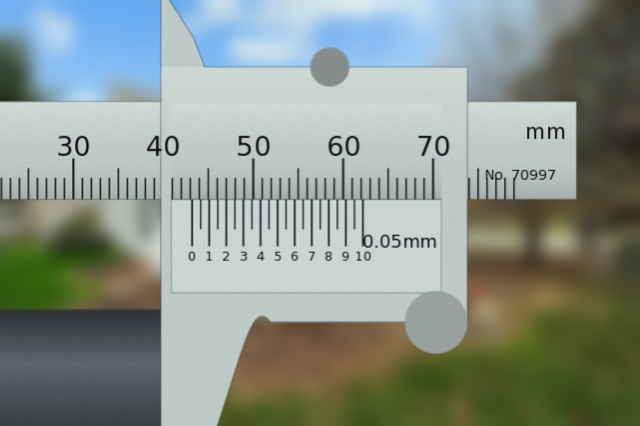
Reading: {"value": 43.2, "unit": "mm"}
